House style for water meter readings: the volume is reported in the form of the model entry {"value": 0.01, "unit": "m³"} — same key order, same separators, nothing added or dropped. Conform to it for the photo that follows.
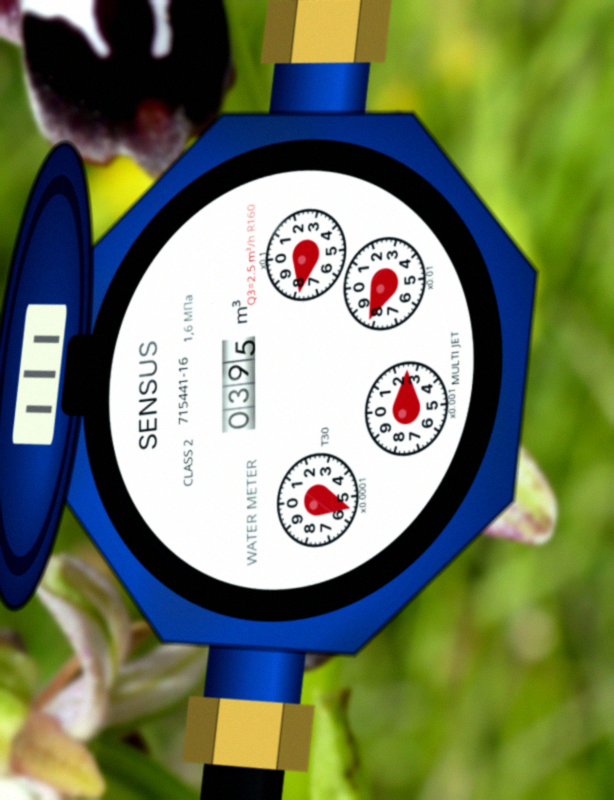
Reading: {"value": 394.7825, "unit": "m³"}
